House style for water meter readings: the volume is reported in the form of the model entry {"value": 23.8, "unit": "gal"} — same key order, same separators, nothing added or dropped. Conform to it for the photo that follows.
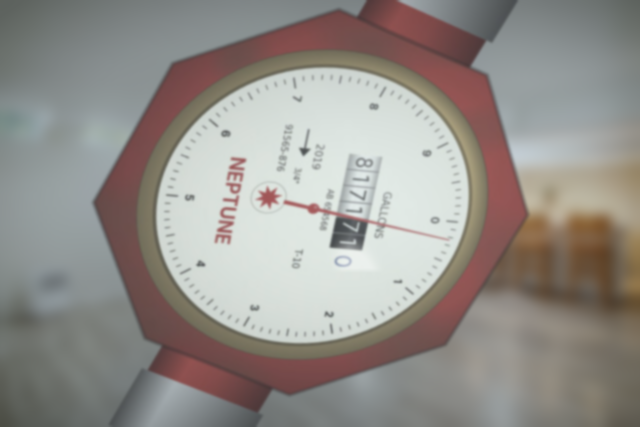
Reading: {"value": 8171710.2, "unit": "gal"}
